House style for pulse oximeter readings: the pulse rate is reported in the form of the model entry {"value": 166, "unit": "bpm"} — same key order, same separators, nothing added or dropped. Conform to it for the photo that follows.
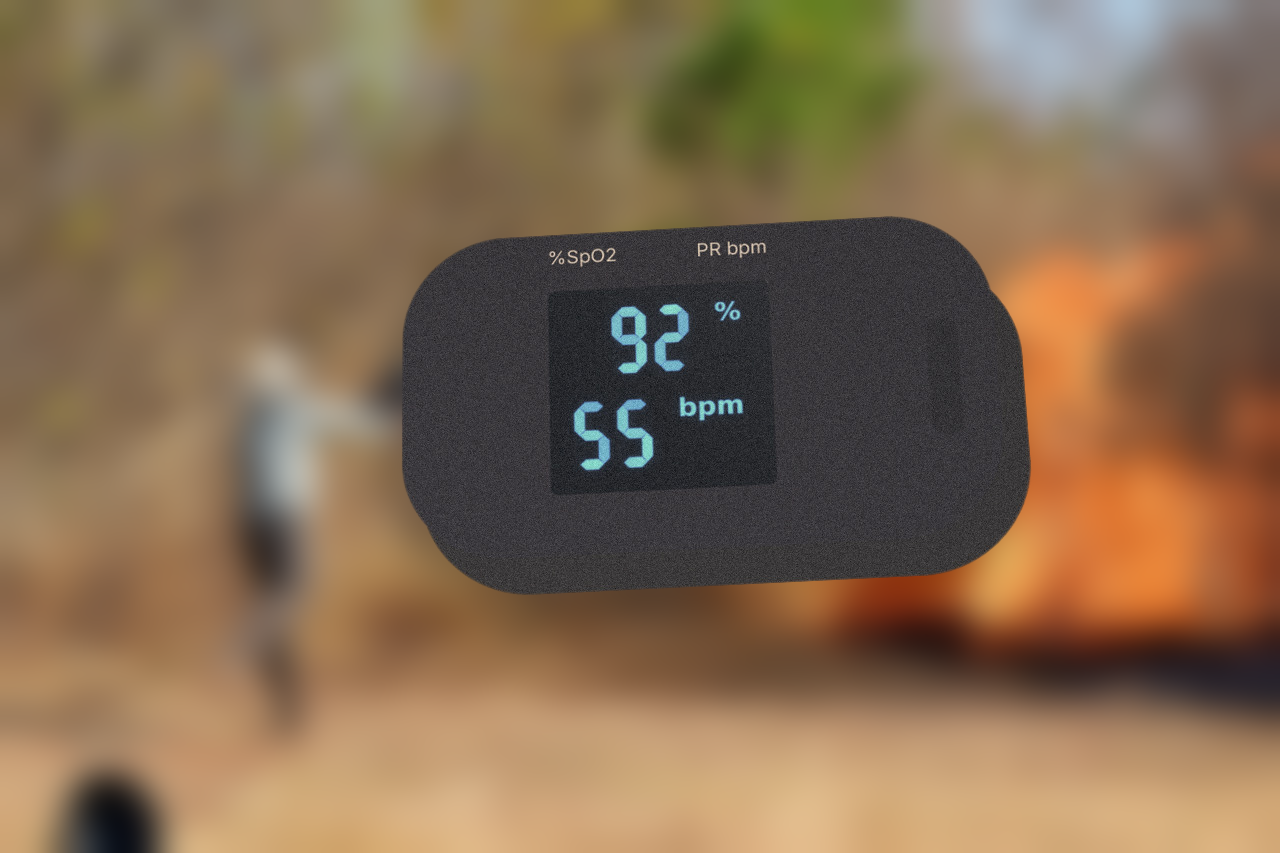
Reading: {"value": 55, "unit": "bpm"}
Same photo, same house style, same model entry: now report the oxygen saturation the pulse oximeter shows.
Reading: {"value": 92, "unit": "%"}
